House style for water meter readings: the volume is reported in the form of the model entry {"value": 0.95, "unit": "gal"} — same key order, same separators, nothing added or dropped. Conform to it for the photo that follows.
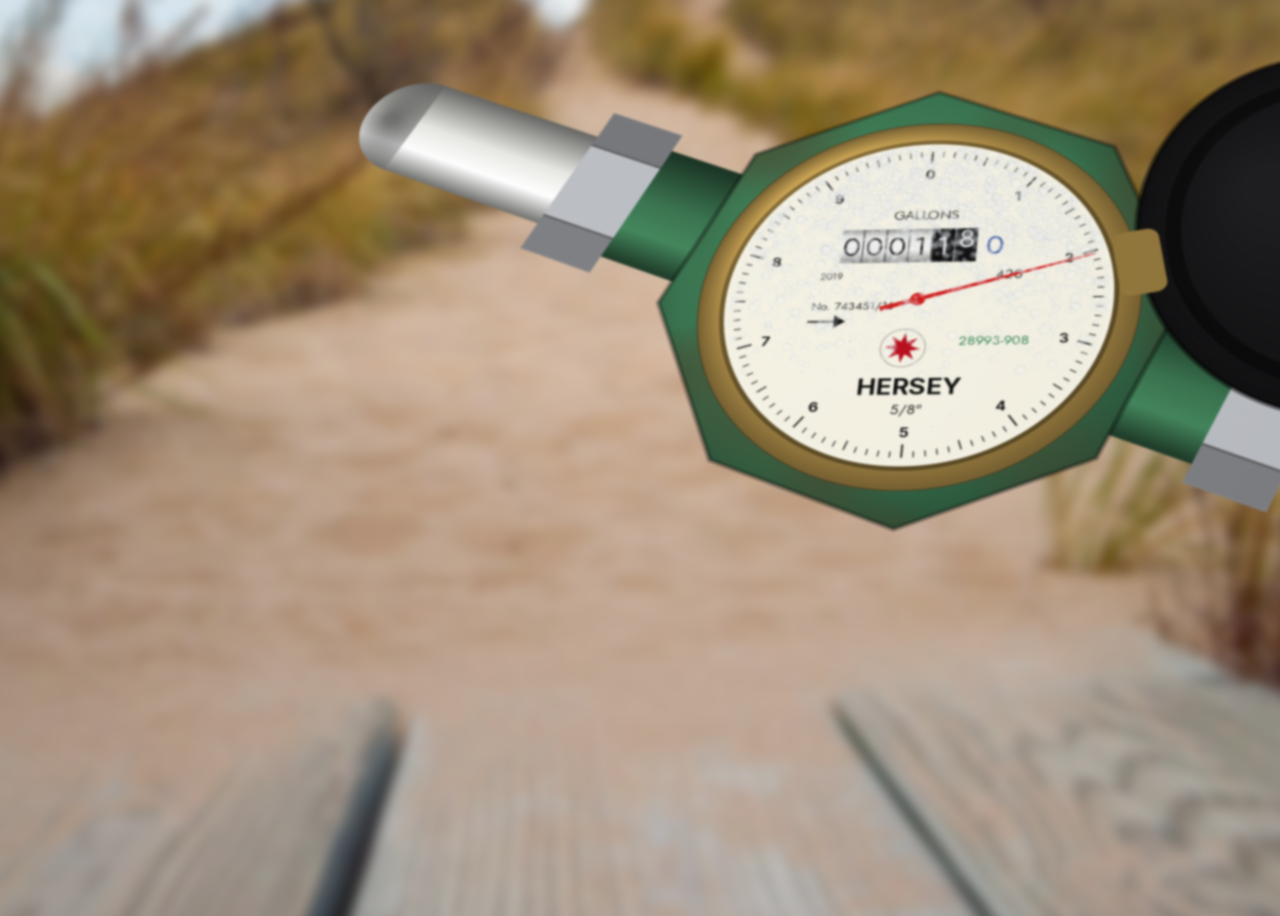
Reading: {"value": 1182.0, "unit": "gal"}
